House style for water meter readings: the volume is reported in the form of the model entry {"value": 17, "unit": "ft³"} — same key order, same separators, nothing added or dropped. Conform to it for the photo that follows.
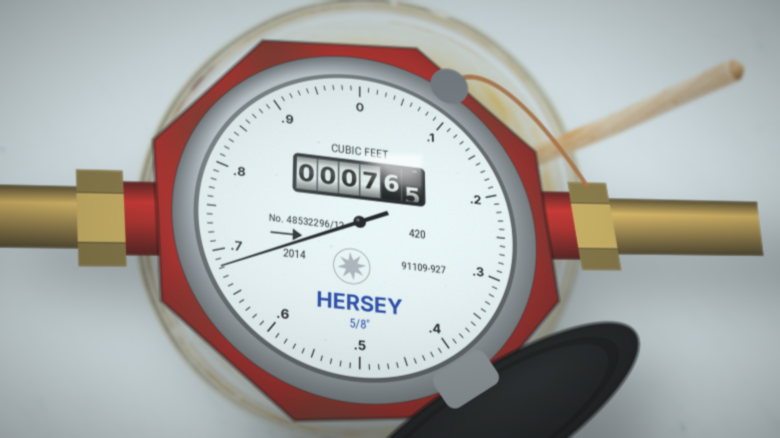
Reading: {"value": 764.68, "unit": "ft³"}
